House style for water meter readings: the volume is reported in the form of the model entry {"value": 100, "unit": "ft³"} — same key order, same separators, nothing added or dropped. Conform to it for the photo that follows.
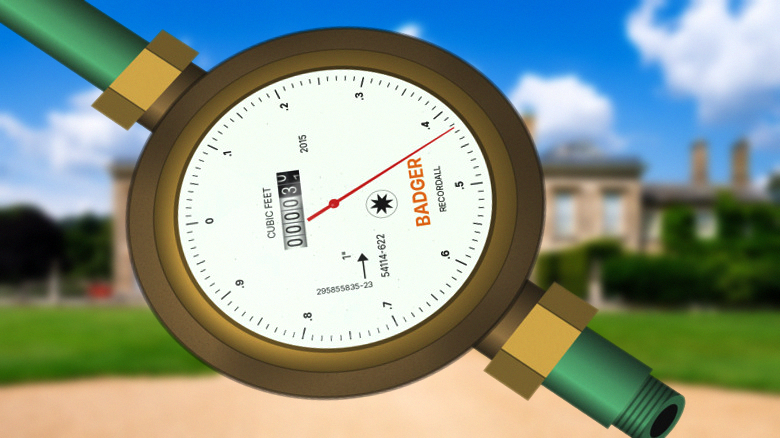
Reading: {"value": 30.42, "unit": "ft³"}
